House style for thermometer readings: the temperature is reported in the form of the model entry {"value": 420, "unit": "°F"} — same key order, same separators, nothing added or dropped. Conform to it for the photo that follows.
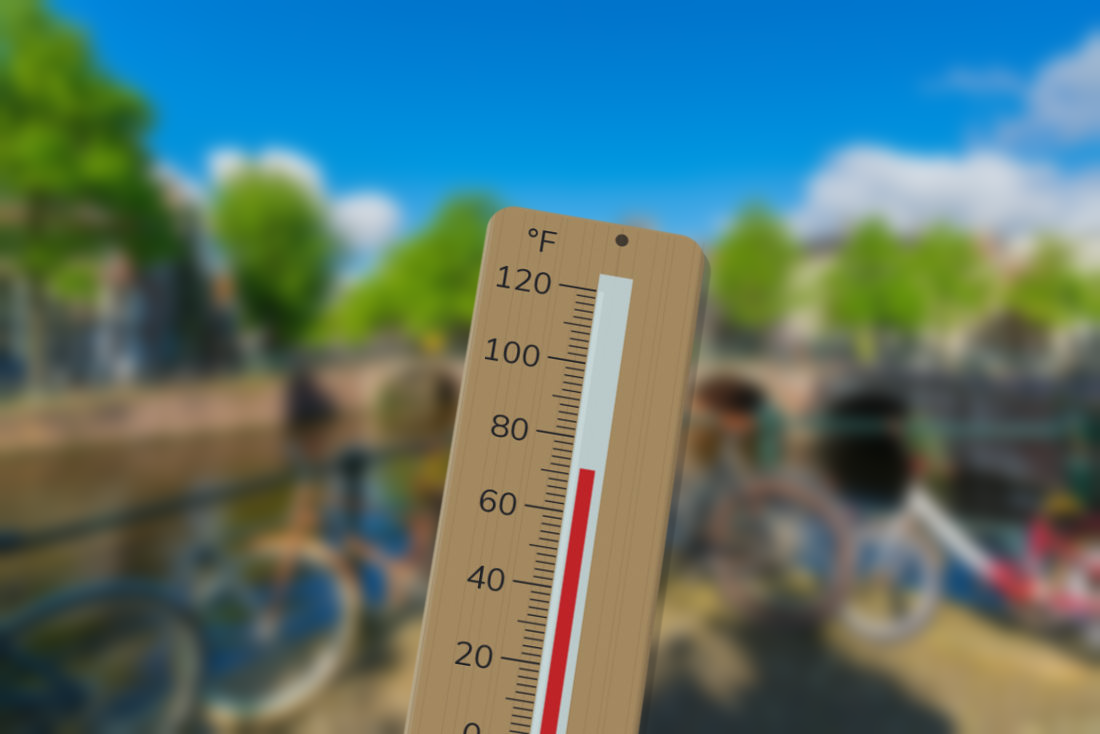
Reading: {"value": 72, "unit": "°F"}
